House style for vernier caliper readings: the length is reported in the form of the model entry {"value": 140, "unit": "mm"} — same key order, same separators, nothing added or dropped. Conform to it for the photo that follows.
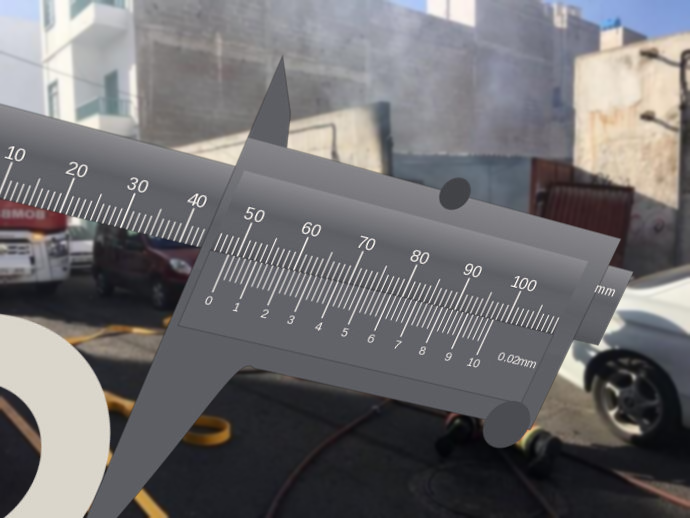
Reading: {"value": 48.5, "unit": "mm"}
